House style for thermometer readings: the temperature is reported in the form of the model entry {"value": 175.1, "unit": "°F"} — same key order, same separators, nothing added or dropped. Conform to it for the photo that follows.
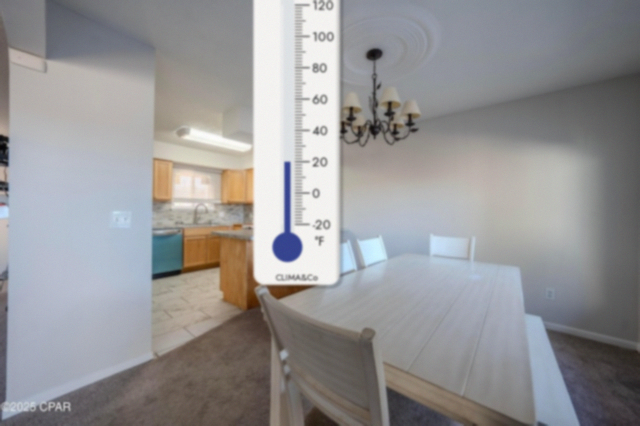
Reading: {"value": 20, "unit": "°F"}
